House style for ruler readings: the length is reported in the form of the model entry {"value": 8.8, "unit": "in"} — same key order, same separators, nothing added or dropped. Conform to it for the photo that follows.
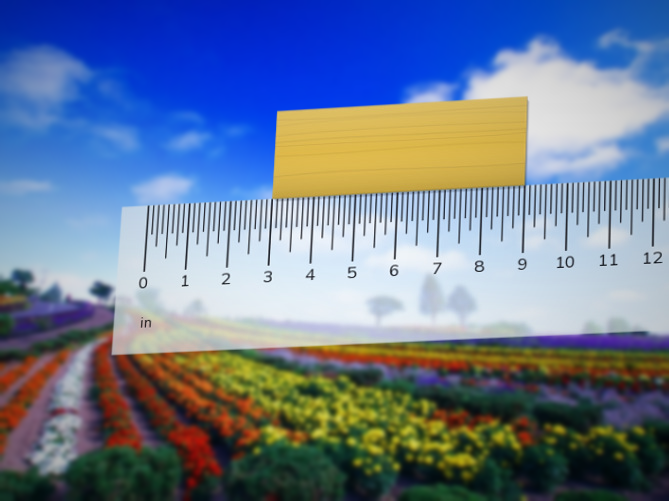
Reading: {"value": 6, "unit": "in"}
